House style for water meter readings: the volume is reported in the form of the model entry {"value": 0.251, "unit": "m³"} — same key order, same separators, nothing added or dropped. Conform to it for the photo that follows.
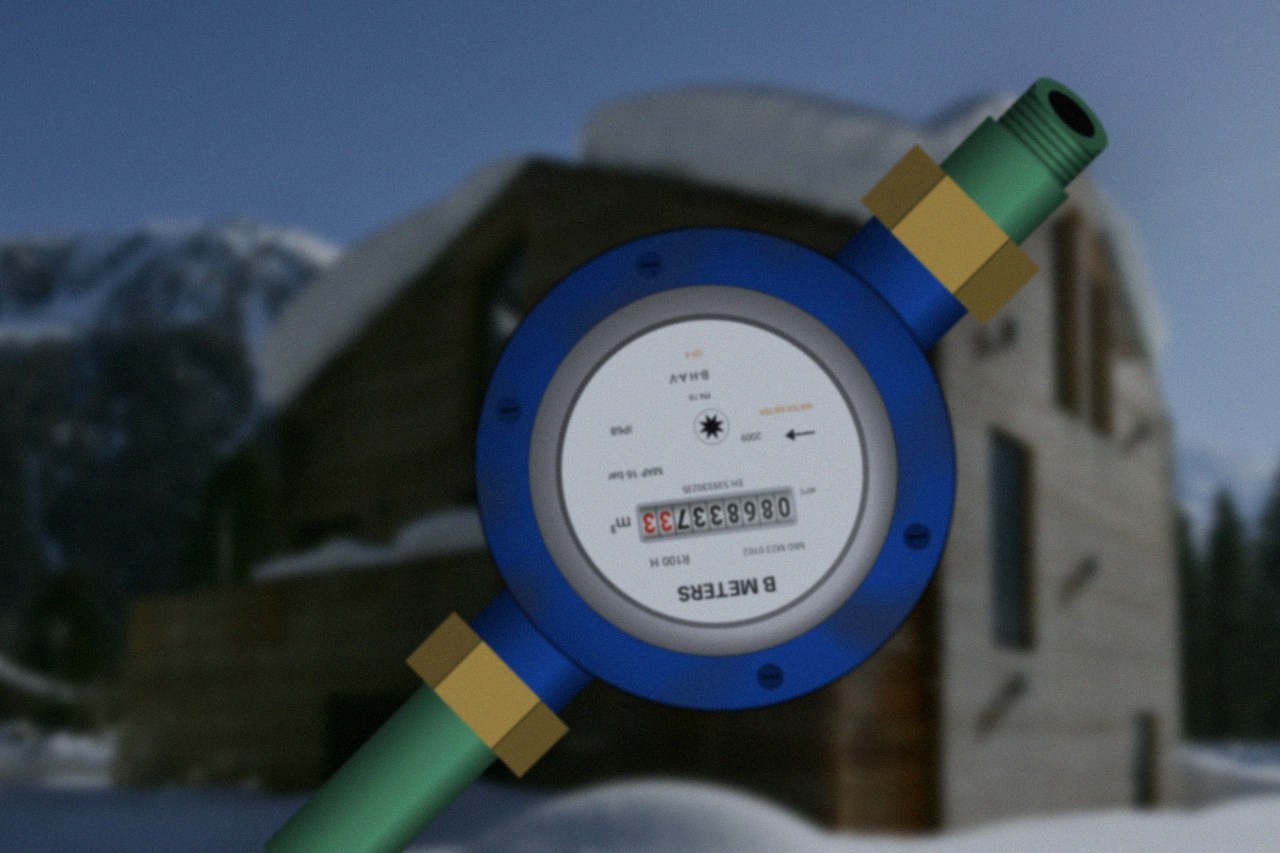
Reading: {"value": 868337.33, "unit": "m³"}
